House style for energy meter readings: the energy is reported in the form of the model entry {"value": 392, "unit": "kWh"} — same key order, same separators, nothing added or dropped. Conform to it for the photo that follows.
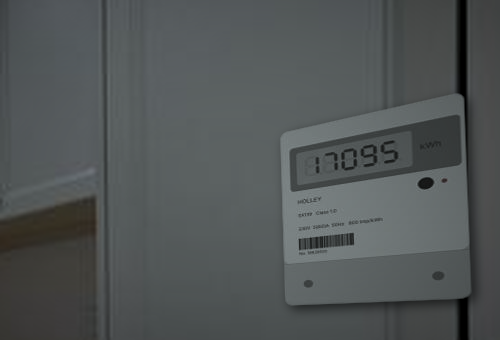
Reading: {"value": 17095, "unit": "kWh"}
